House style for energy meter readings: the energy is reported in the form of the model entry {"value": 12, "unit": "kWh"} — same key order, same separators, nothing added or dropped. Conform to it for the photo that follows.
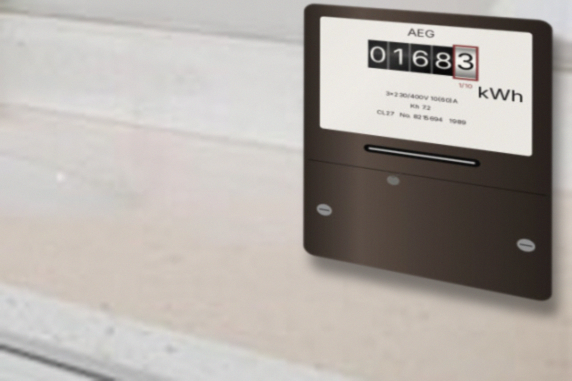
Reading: {"value": 168.3, "unit": "kWh"}
